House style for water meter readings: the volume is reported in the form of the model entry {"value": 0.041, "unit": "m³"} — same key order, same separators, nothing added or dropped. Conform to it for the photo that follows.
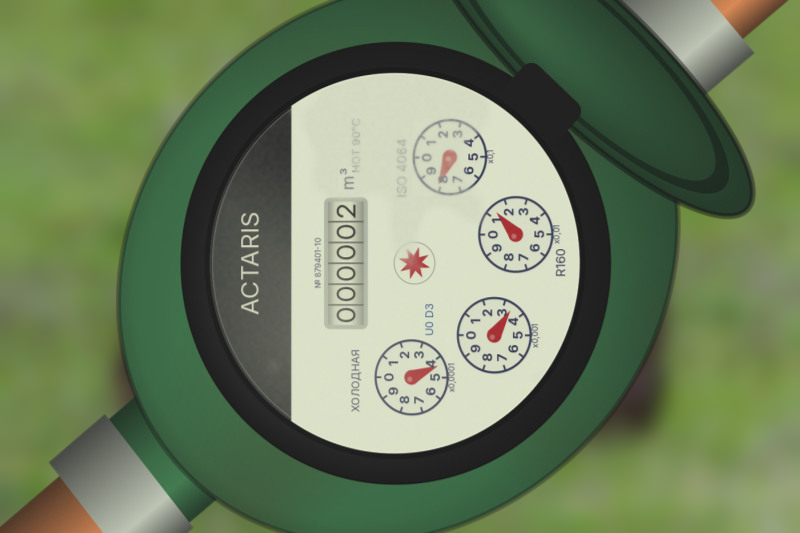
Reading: {"value": 2.8134, "unit": "m³"}
